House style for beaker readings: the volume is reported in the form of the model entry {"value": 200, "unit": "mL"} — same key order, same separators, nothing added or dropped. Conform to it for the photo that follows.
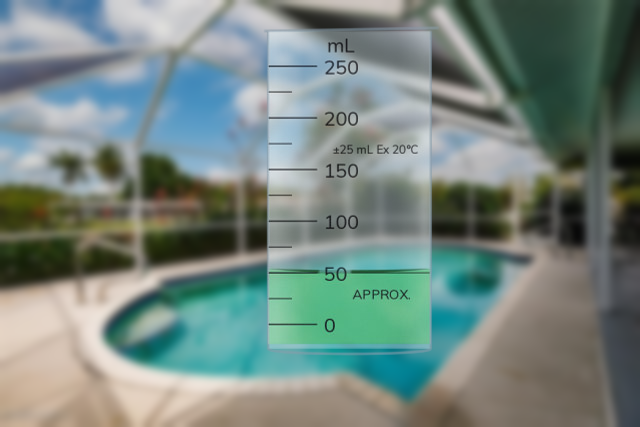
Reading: {"value": 50, "unit": "mL"}
